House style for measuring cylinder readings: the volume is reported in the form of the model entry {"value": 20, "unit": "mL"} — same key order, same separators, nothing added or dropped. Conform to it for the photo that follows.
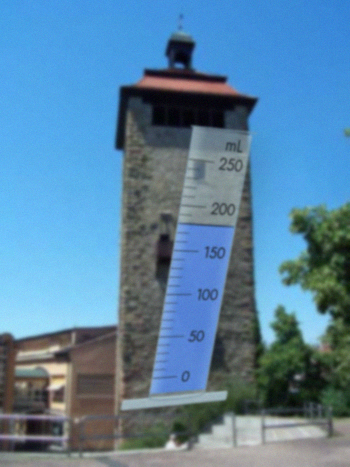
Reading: {"value": 180, "unit": "mL"}
